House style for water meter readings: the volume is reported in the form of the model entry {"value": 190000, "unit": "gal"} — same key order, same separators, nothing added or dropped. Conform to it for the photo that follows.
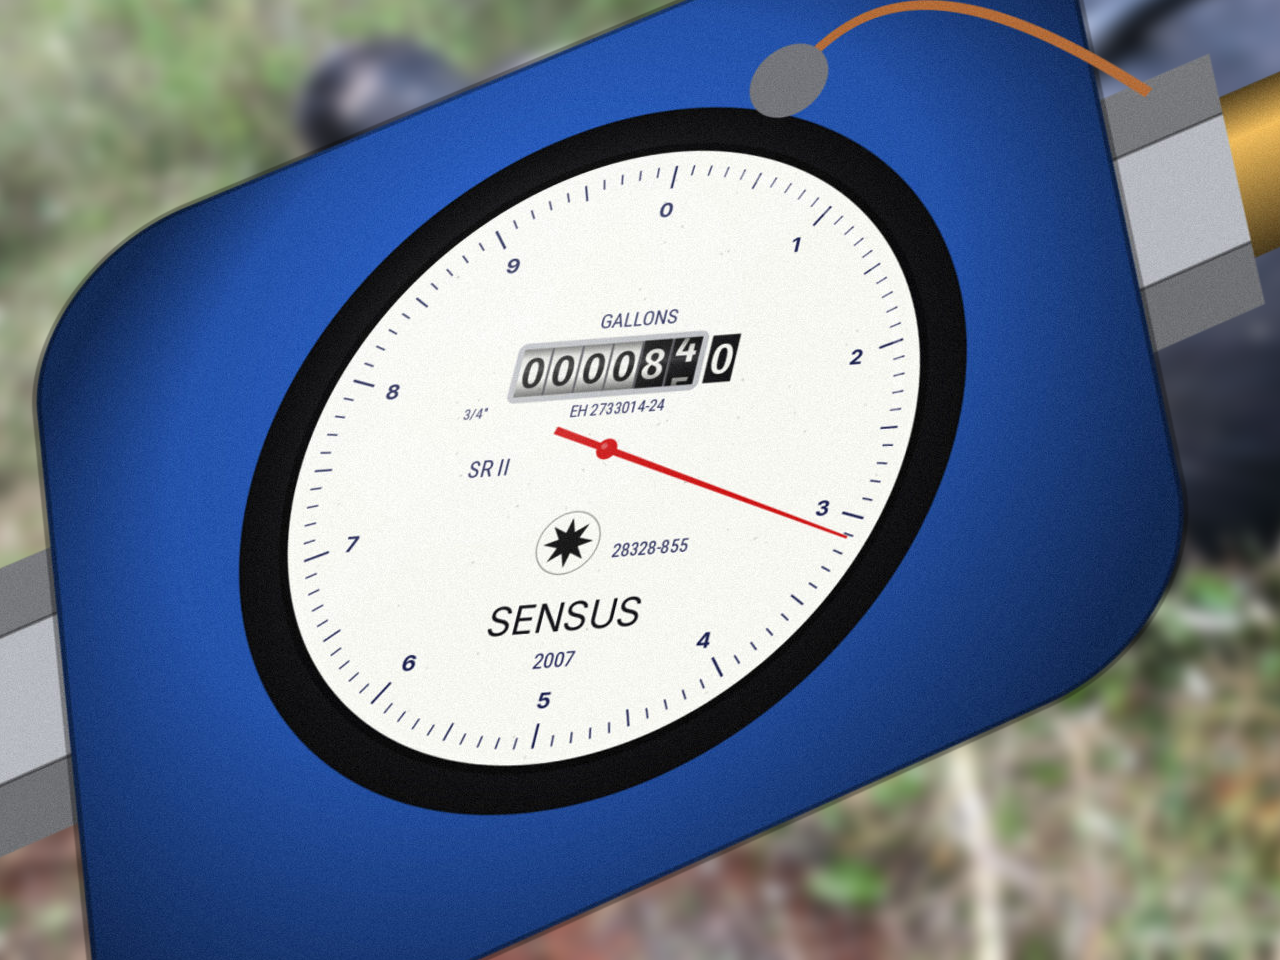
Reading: {"value": 843.1, "unit": "gal"}
